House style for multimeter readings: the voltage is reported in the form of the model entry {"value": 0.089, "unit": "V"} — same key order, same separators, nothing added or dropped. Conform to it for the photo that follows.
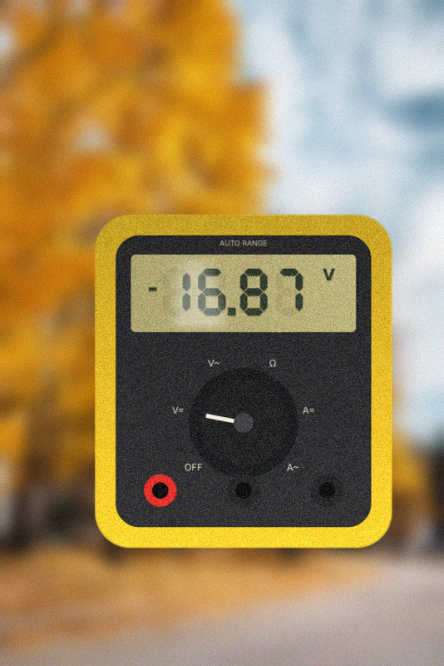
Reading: {"value": -16.87, "unit": "V"}
